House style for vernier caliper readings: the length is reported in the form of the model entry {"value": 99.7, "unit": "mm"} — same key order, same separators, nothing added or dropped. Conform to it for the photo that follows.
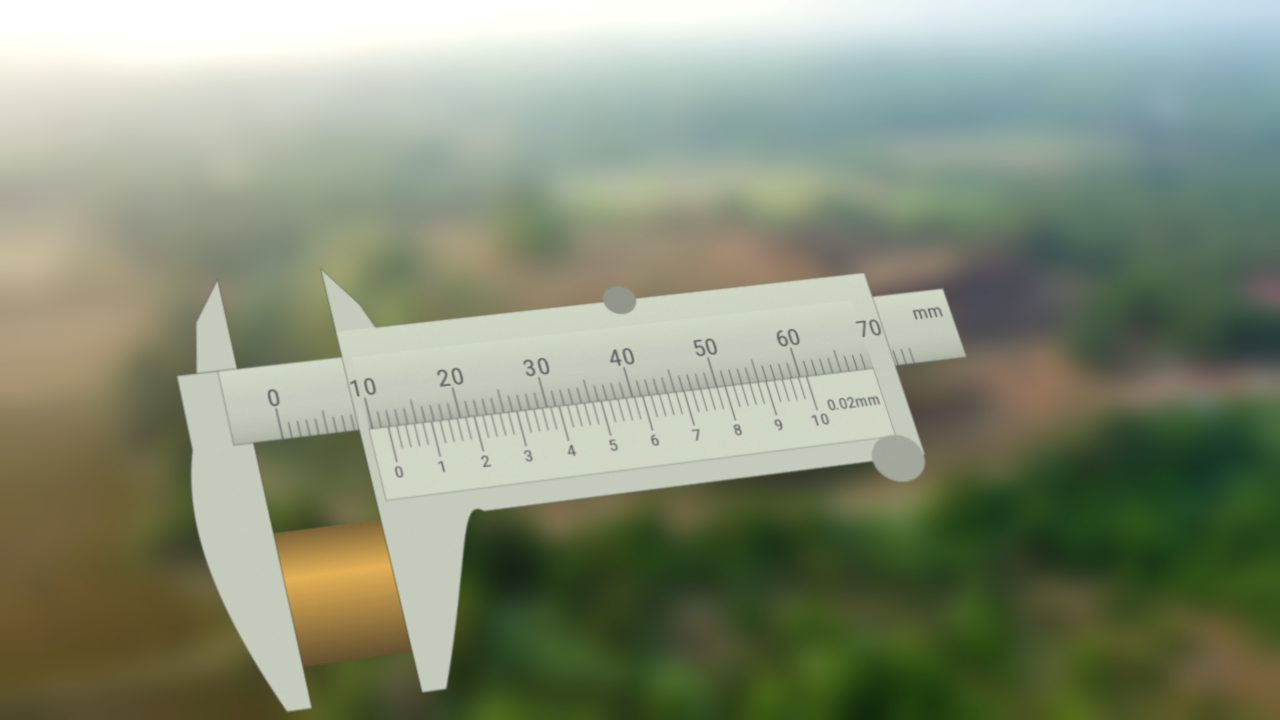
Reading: {"value": 11.8, "unit": "mm"}
